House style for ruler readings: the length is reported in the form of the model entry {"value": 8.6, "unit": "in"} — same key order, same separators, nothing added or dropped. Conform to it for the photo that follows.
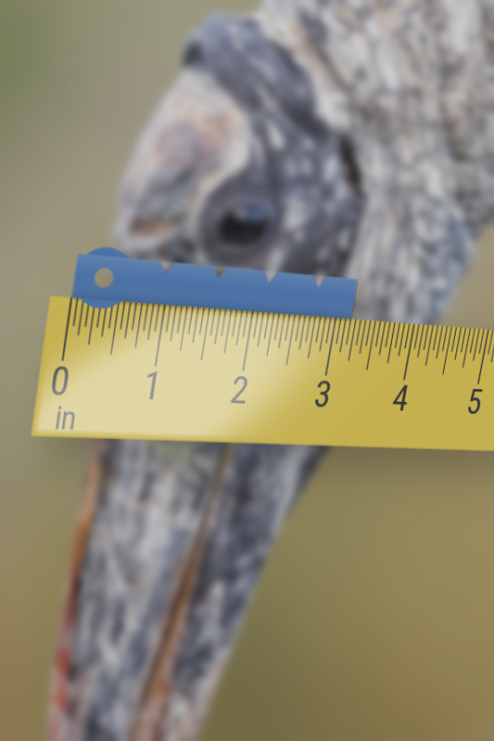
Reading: {"value": 3.1875, "unit": "in"}
